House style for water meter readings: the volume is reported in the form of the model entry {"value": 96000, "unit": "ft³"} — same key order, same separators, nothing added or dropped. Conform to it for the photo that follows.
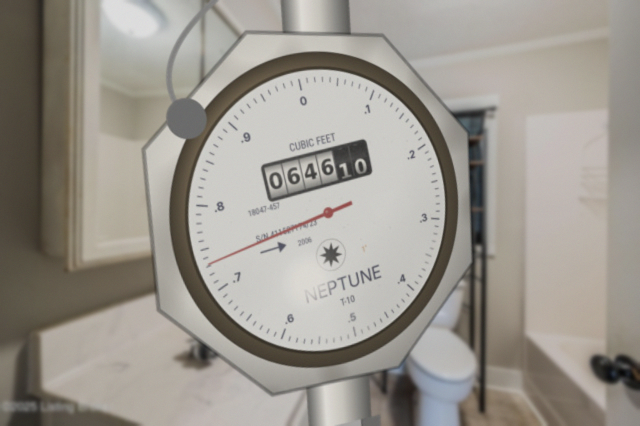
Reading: {"value": 64609.73, "unit": "ft³"}
